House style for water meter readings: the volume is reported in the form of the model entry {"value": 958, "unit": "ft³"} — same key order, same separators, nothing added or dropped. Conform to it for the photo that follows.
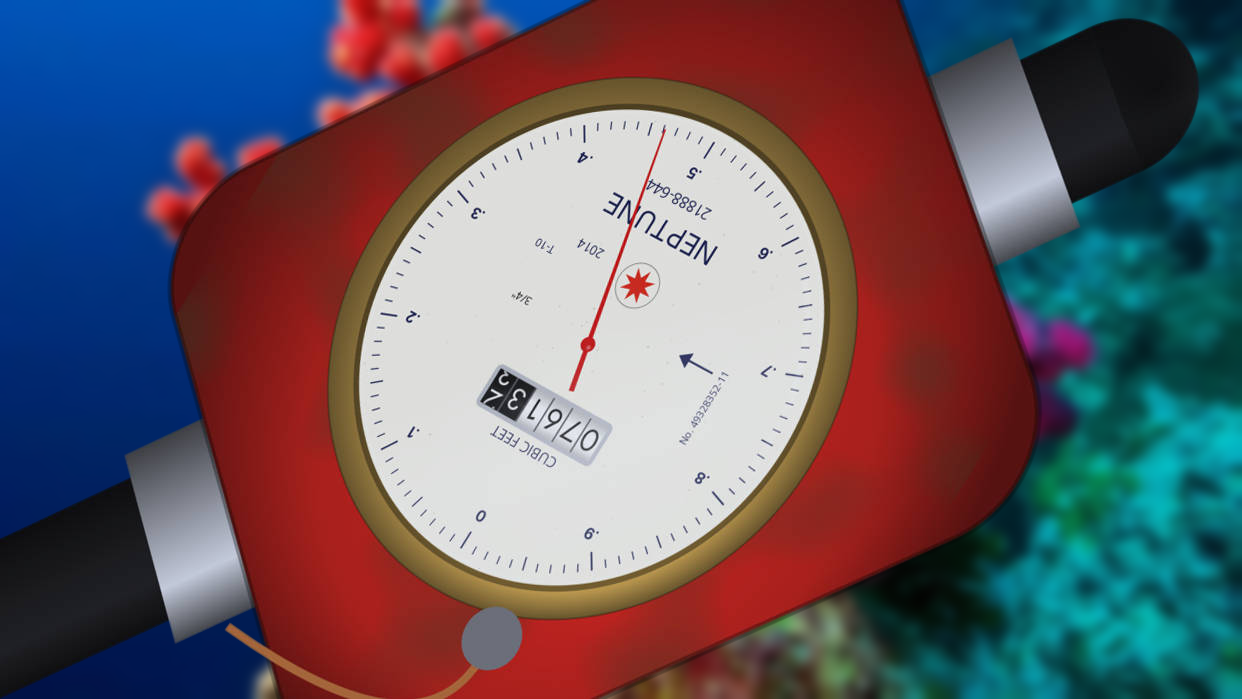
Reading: {"value": 76132.46, "unit": "ft³"}
